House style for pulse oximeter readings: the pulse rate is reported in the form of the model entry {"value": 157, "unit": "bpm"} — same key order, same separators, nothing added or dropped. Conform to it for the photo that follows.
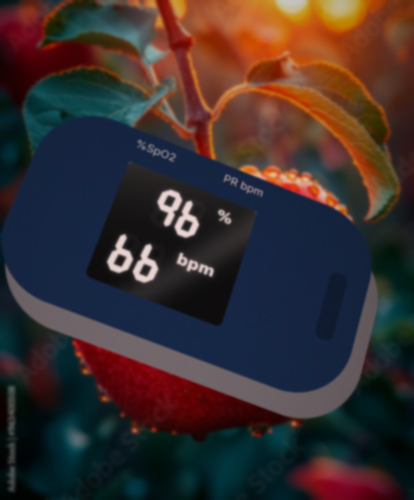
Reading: {"value": 66, "unit": "bpm"}
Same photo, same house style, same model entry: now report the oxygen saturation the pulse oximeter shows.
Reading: {"value": 96, "unit": "%"}
